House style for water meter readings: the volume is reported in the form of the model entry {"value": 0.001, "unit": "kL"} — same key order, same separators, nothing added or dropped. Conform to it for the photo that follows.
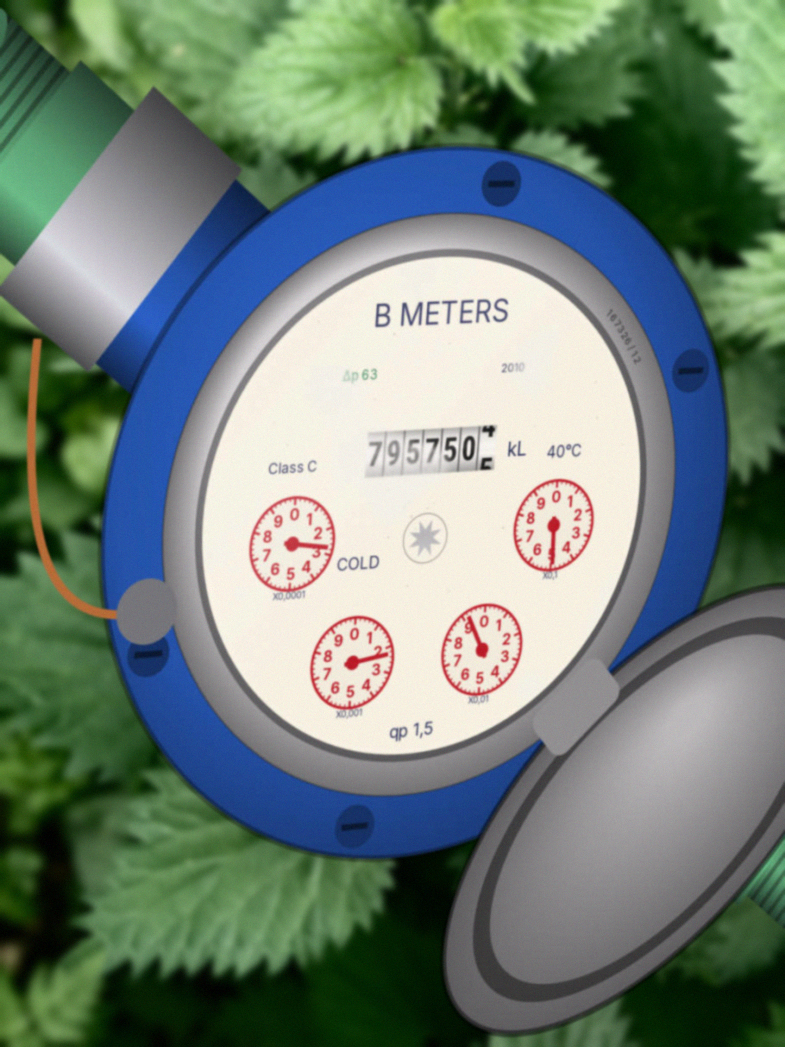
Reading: {"value": 7957504.4922, "unit": "kL"}
